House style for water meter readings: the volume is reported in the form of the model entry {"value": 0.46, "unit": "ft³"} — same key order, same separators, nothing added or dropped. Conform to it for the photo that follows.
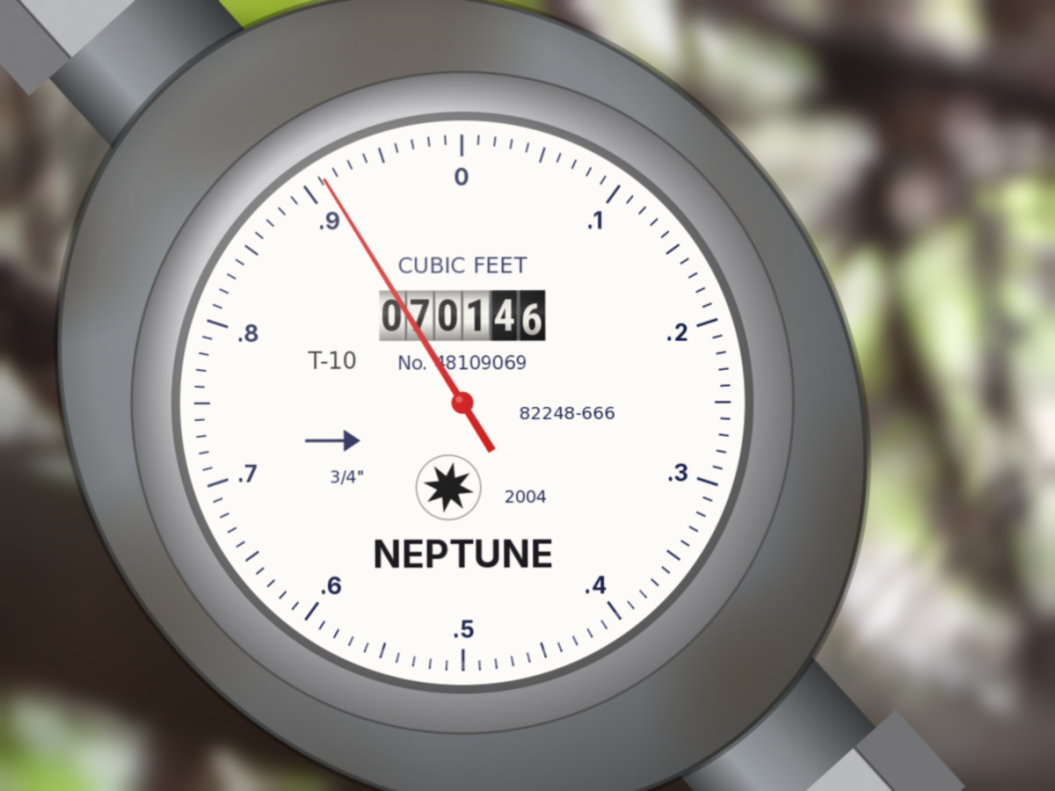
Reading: {"value": 70145.91, "unit": "ft³"}
